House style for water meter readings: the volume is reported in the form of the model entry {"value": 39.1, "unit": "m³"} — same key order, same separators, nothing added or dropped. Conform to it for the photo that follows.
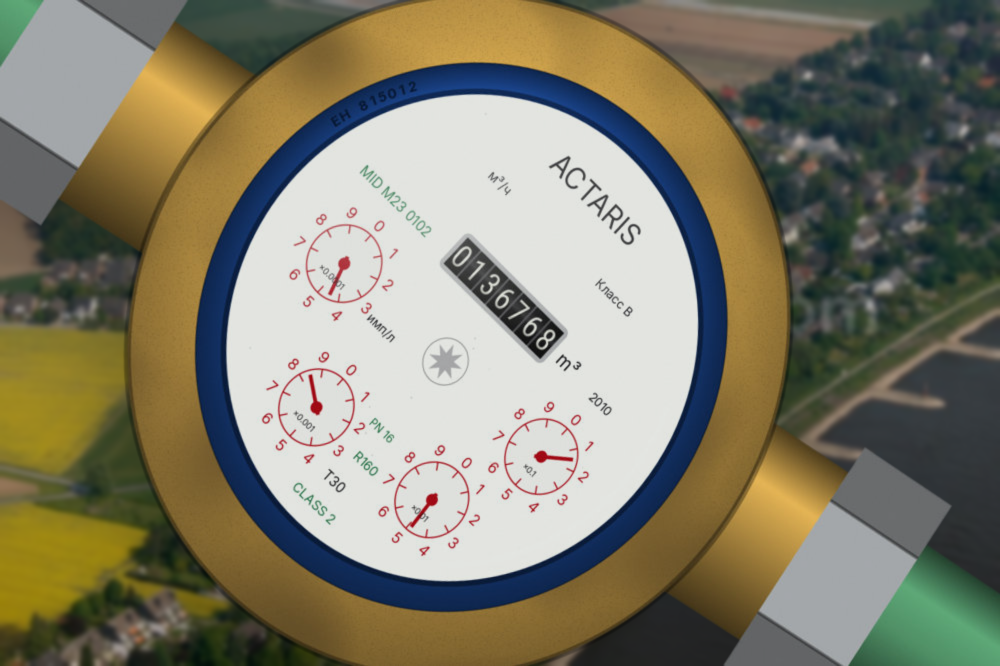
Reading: {"value": 136768.1484, "unit": "m³"}
